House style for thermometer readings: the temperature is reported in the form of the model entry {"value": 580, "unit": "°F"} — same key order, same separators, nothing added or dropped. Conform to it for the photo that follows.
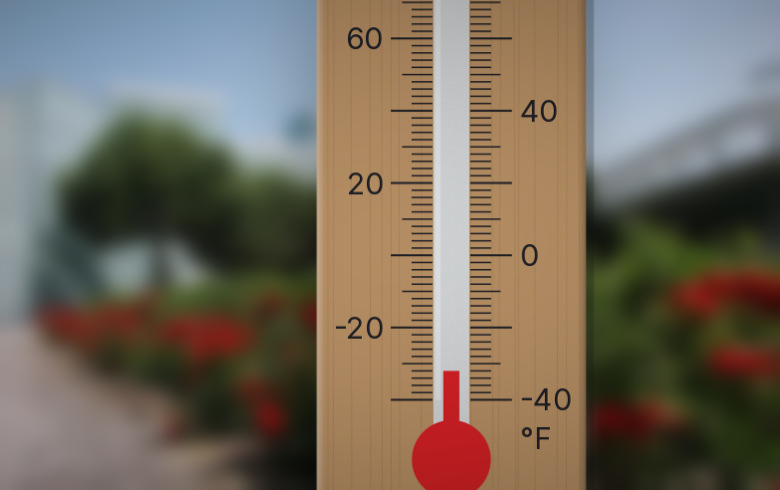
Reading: {"value": -32, "unit": "°F"}
